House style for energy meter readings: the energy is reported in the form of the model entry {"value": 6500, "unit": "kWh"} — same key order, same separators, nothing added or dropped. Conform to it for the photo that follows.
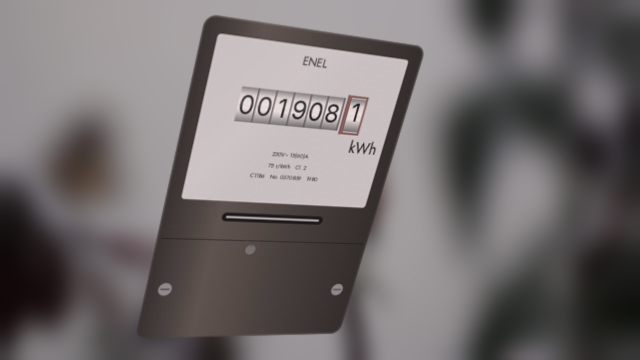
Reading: {"value": 1908.1, "unit": "kWh"}
